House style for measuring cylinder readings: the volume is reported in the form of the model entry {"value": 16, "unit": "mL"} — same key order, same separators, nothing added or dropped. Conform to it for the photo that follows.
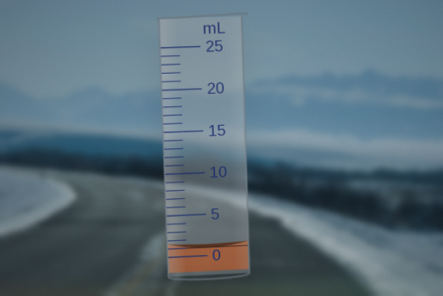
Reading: {"value": 1, "unit": "mL"}
